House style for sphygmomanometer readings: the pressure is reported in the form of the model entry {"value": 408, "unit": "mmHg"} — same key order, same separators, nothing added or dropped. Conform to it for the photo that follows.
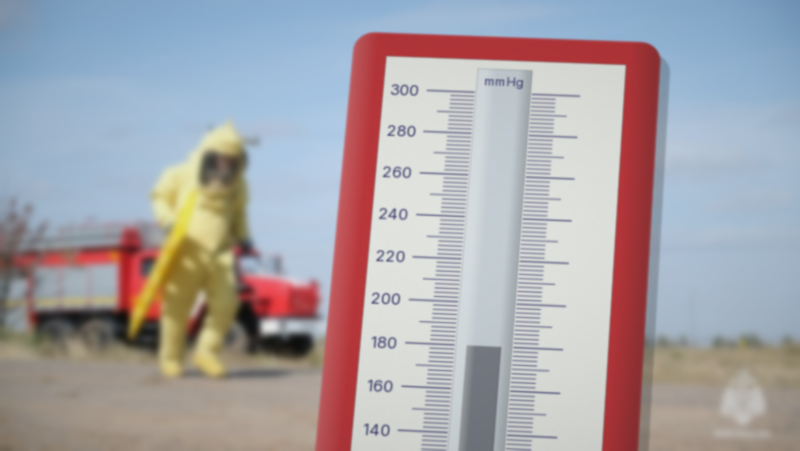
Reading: {"value": 180, "unit": "mmHg"}
